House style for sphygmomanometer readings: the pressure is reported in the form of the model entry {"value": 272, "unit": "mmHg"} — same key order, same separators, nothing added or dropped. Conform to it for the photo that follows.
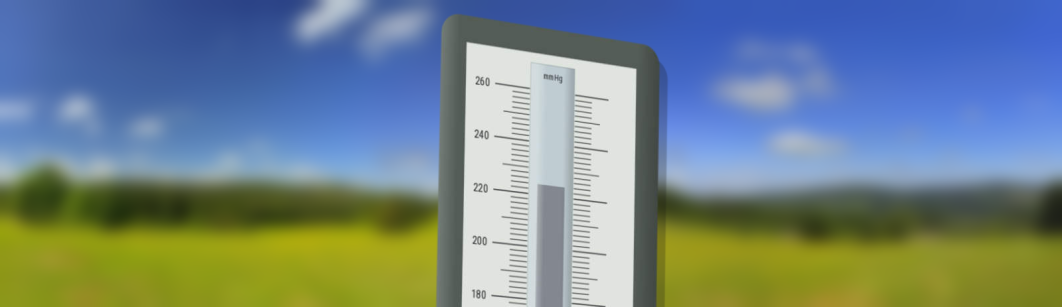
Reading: {"value": 224, "unit": "mmHg"}
